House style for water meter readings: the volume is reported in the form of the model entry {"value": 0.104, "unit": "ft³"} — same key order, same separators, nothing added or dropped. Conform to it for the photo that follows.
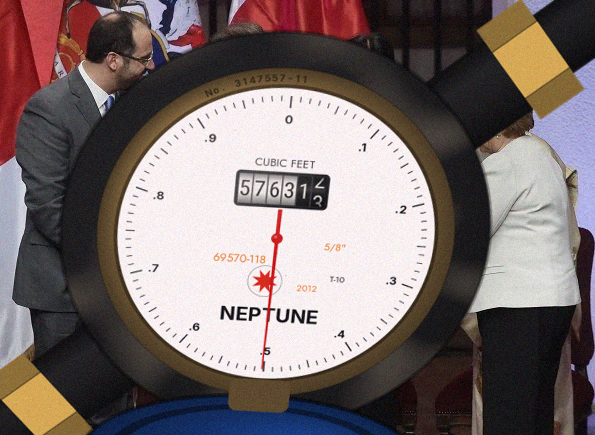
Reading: {"value": 576312.50, "unit": "ft³"}
